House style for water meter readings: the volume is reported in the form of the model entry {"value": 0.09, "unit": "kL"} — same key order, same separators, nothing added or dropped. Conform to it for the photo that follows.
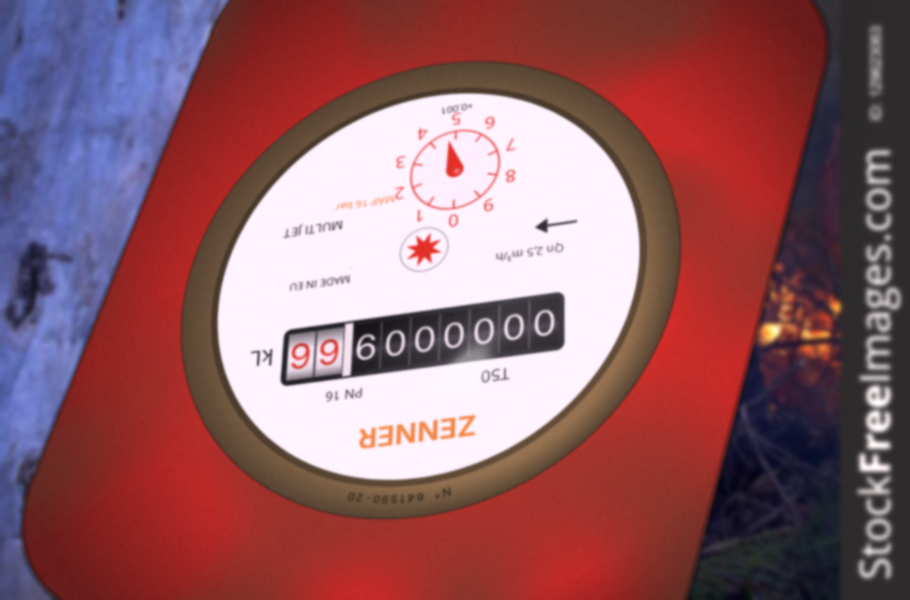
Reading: {"value": 9.664, "unit": "kL"}
